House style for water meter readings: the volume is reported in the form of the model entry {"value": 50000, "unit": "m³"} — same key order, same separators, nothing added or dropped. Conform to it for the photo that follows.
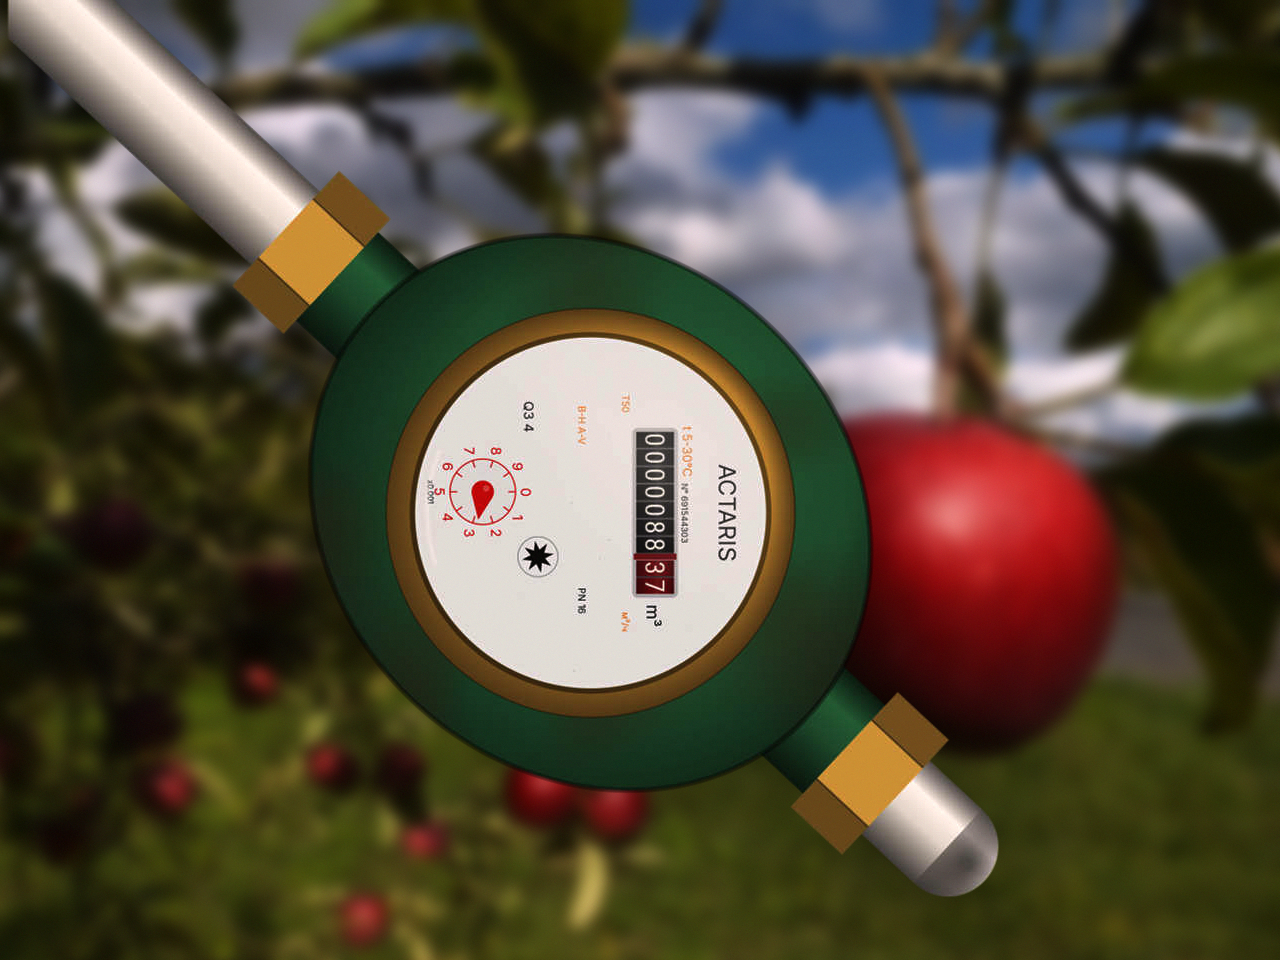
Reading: {"value": 88.372, "unit": "m³"}
